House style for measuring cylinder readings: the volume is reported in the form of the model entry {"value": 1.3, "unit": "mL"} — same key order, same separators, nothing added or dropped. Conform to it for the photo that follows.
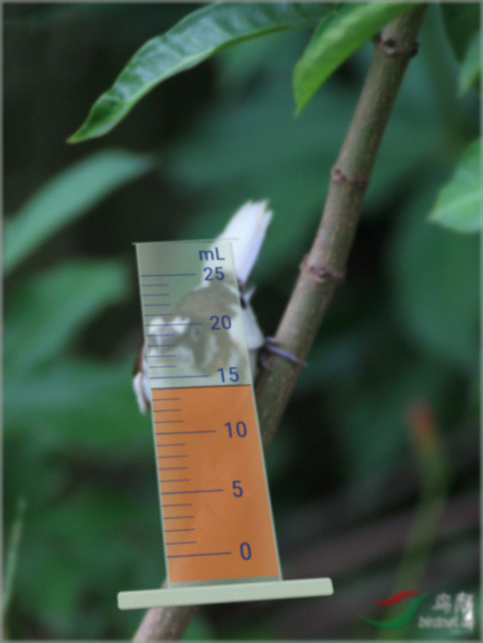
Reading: {"value": 14, "unit": "mL"}
